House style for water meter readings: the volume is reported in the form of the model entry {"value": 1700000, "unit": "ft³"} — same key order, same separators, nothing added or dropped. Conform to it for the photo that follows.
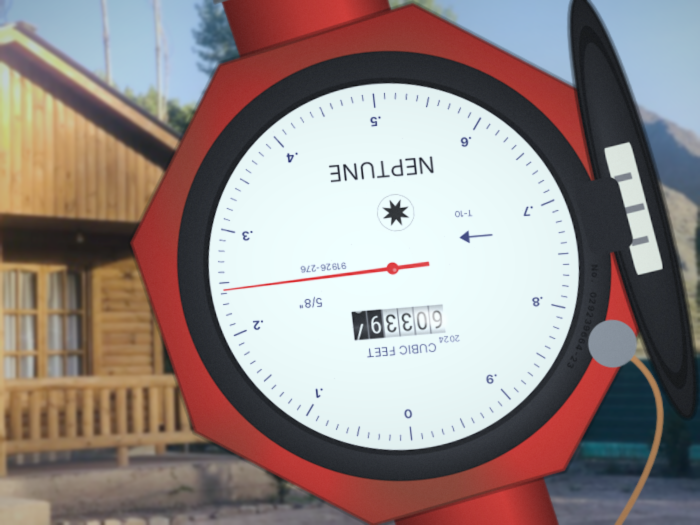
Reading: {"value": 603397.24, "unit": "ft³"}
